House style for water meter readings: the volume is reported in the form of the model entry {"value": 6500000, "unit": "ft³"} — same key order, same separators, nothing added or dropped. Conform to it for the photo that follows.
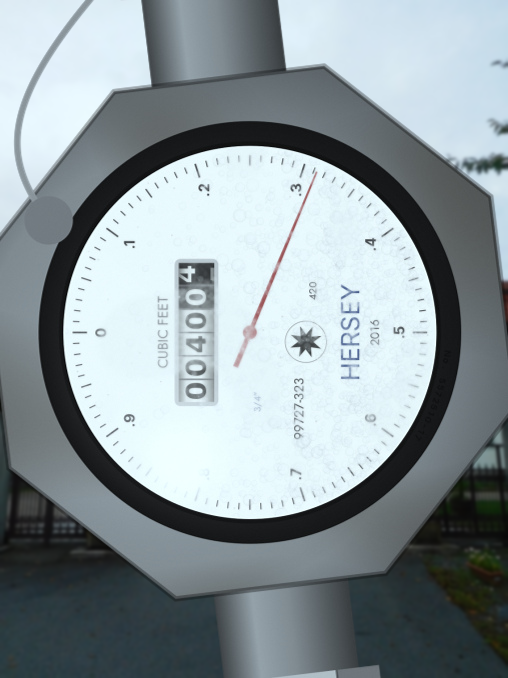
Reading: {"value": 4004.31, "unit": "ft³"}
